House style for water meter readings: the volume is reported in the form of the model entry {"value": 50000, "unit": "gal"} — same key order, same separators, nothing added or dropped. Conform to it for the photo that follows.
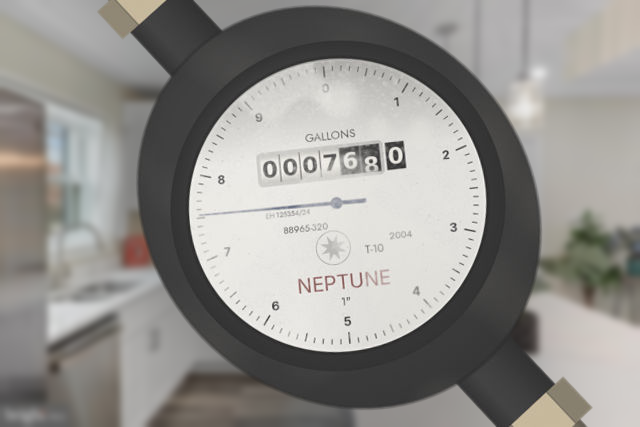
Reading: {"value": 7677.5, "unit": "gal"}
